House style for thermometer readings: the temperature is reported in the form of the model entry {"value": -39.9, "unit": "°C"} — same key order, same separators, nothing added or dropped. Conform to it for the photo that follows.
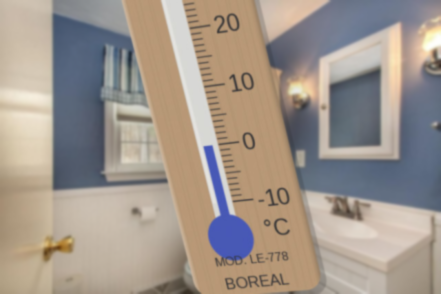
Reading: {"value": 0, "unit": "°C"}
